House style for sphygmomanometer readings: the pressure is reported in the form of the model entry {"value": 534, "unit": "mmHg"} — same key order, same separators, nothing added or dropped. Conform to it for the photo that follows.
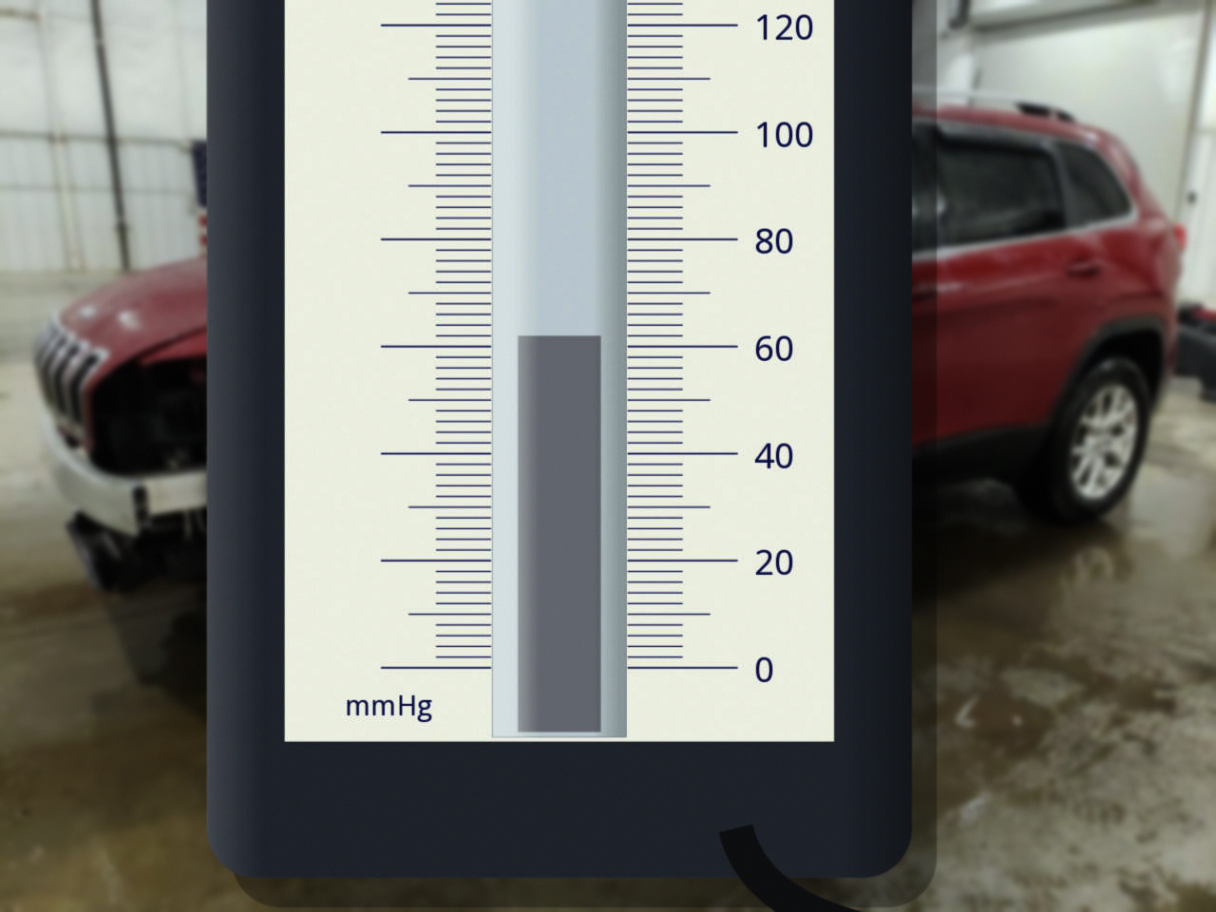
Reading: {"value": 62, "unit": "mmHg"}
